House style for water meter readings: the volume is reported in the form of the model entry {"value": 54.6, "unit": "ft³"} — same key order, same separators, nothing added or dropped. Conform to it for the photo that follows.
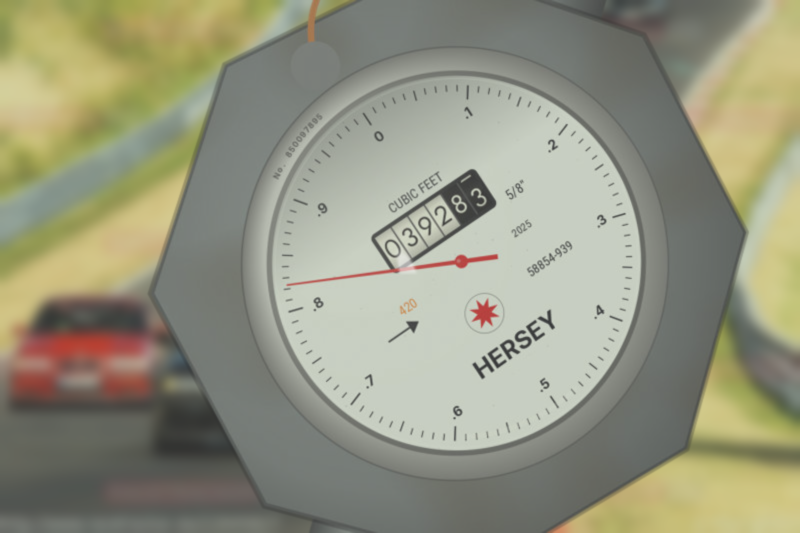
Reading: {"value": 39282.82, "unit": "ft³"}
